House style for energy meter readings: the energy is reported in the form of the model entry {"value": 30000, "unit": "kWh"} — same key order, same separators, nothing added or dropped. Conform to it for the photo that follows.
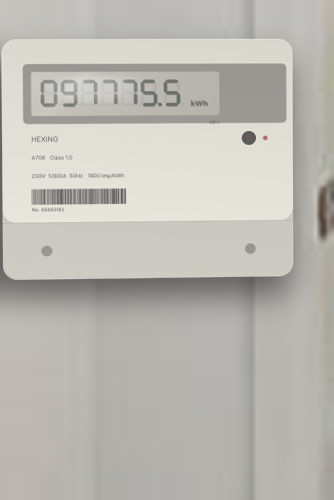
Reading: {"value": 97775.5, "unit": "kWh"}
